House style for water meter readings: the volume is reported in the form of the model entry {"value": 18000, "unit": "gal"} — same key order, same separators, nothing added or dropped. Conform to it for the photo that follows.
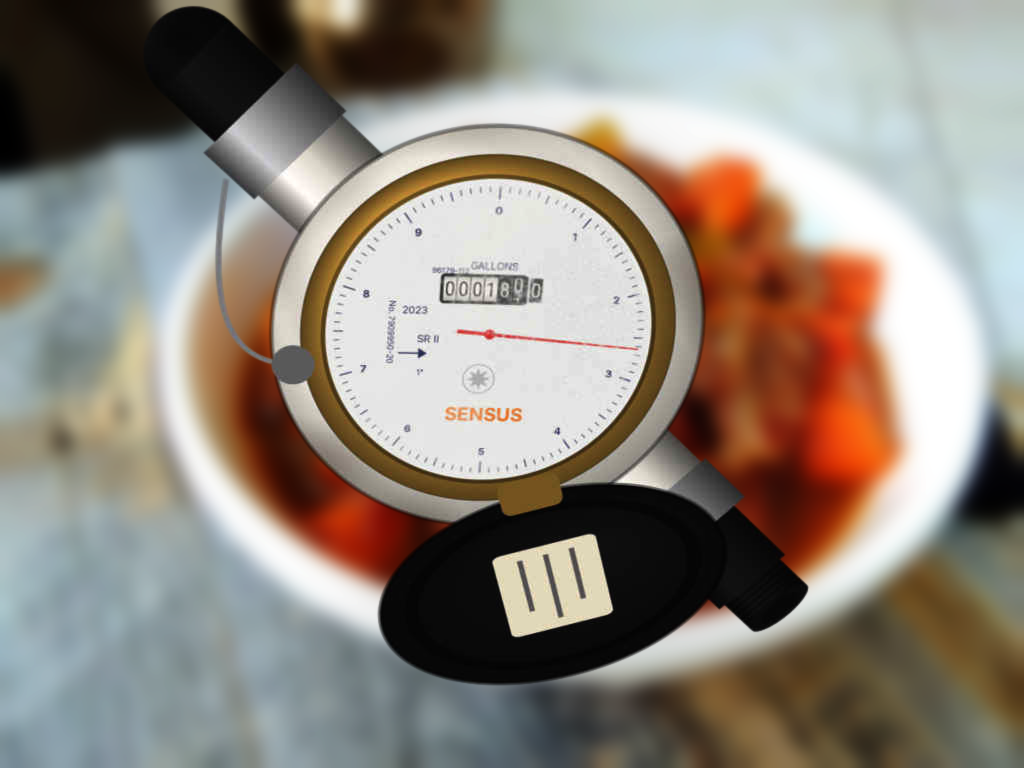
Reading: {"value": 1802.6, "unit": "gal"}
